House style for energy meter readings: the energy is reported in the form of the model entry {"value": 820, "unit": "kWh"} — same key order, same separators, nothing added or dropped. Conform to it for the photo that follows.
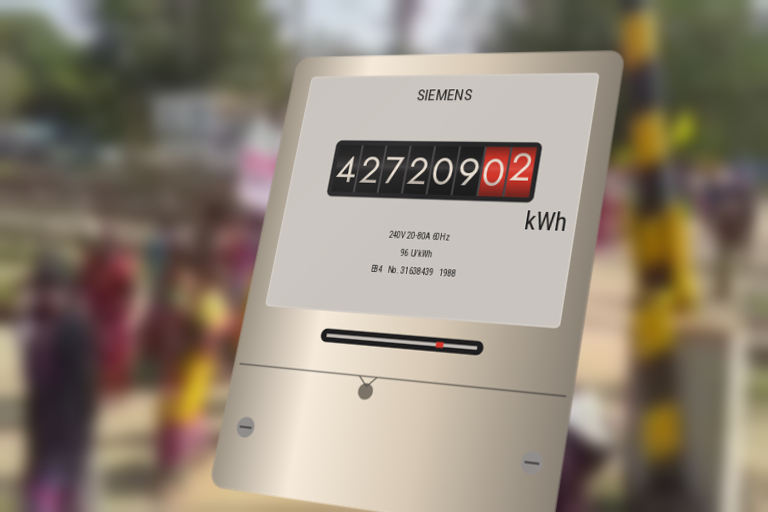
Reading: {"value": 427209.02, "unit": "kWh"}
